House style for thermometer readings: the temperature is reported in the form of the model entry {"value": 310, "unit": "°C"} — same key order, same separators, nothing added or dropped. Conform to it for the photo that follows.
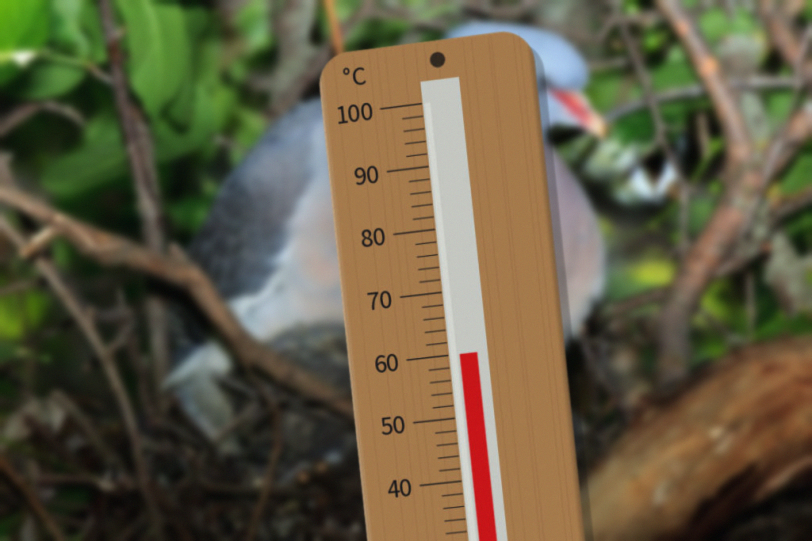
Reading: {"value": 60, "unit": "°C"}
